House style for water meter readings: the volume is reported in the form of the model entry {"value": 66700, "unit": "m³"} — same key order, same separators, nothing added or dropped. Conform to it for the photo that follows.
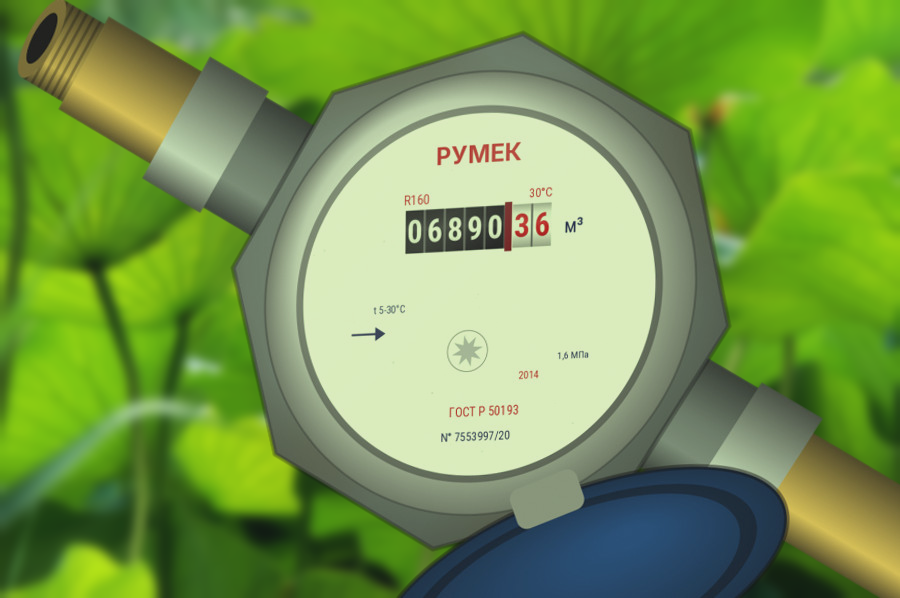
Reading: {"value": 6890.36, "unit": "m³"}
